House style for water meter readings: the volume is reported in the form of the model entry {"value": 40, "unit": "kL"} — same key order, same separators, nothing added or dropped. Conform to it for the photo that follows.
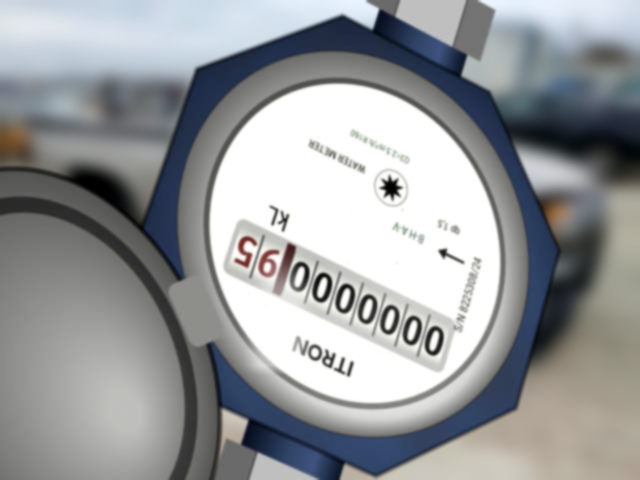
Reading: {"value": 0.95, "unit": "kL"}
